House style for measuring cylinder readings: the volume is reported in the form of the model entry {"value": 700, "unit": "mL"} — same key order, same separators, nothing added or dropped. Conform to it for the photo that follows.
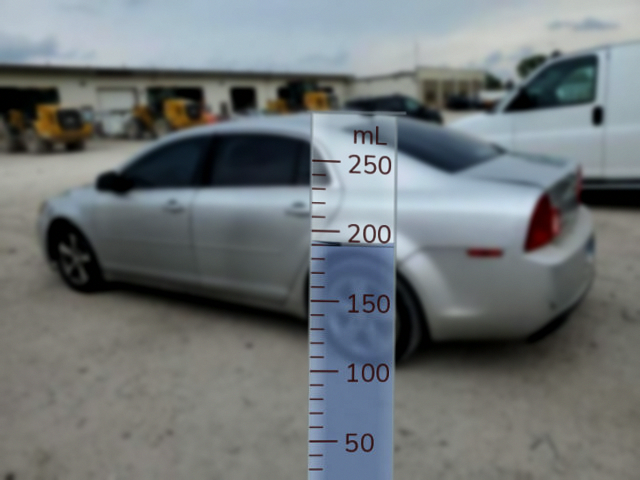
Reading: {"value": 190, "unit": "mL"}
